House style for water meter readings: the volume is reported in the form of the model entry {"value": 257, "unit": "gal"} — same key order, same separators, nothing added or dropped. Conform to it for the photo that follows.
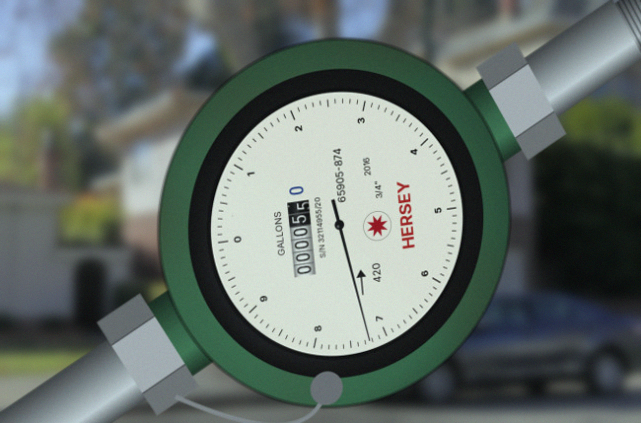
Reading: {"value": 547.2, "unit": "gal"}
